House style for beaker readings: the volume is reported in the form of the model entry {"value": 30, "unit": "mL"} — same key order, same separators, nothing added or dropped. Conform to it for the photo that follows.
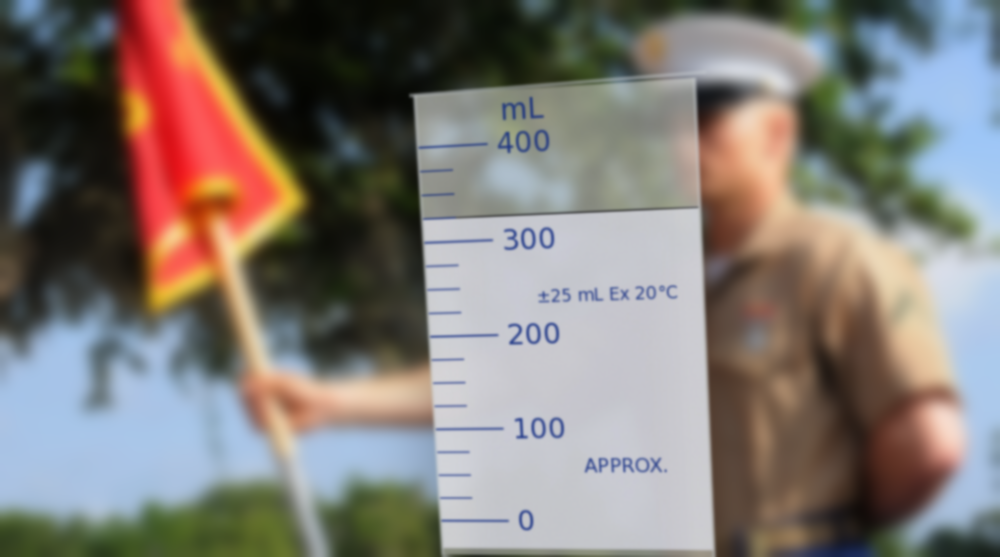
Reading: {"value": 325, "unit": "mL"}
